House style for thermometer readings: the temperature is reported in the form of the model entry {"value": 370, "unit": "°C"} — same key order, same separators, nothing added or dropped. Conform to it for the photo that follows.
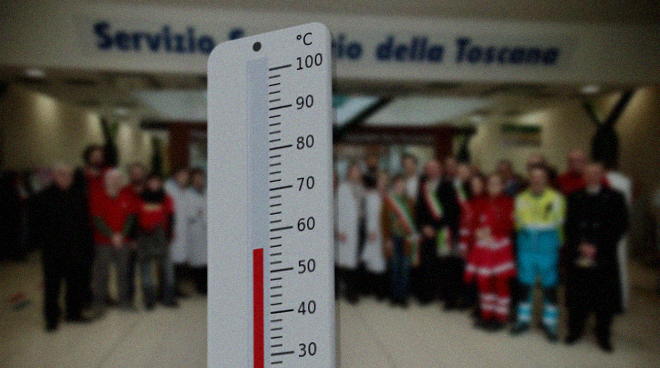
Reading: {"value": 56, "unit": "°C"}
